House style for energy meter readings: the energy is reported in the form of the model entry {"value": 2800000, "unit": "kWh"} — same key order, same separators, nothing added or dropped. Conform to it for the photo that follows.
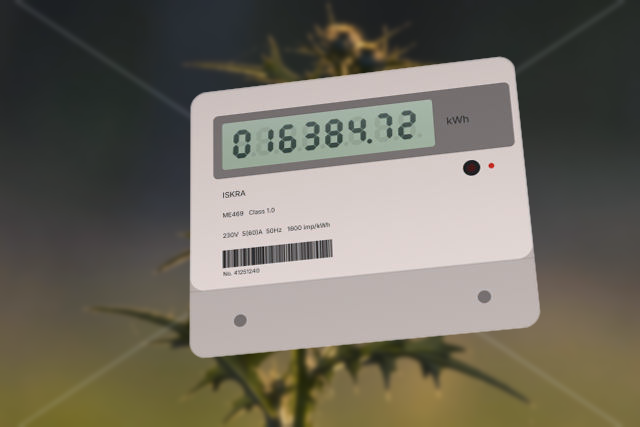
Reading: {"value": 16384.72, "unit": "kWh"}
